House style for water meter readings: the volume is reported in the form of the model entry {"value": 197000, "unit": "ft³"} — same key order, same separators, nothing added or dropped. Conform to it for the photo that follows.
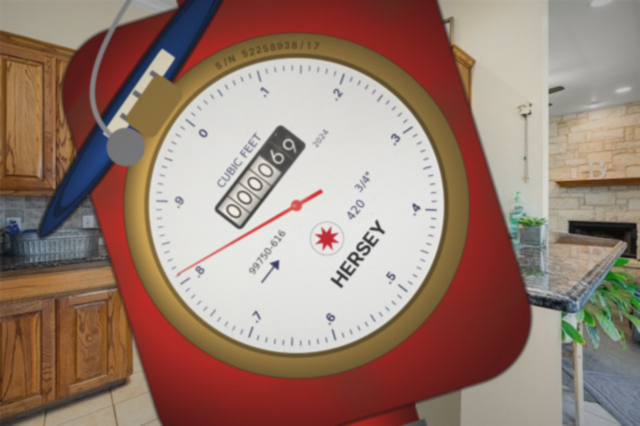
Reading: {"value": 68.81, "unit": "ft³"}
